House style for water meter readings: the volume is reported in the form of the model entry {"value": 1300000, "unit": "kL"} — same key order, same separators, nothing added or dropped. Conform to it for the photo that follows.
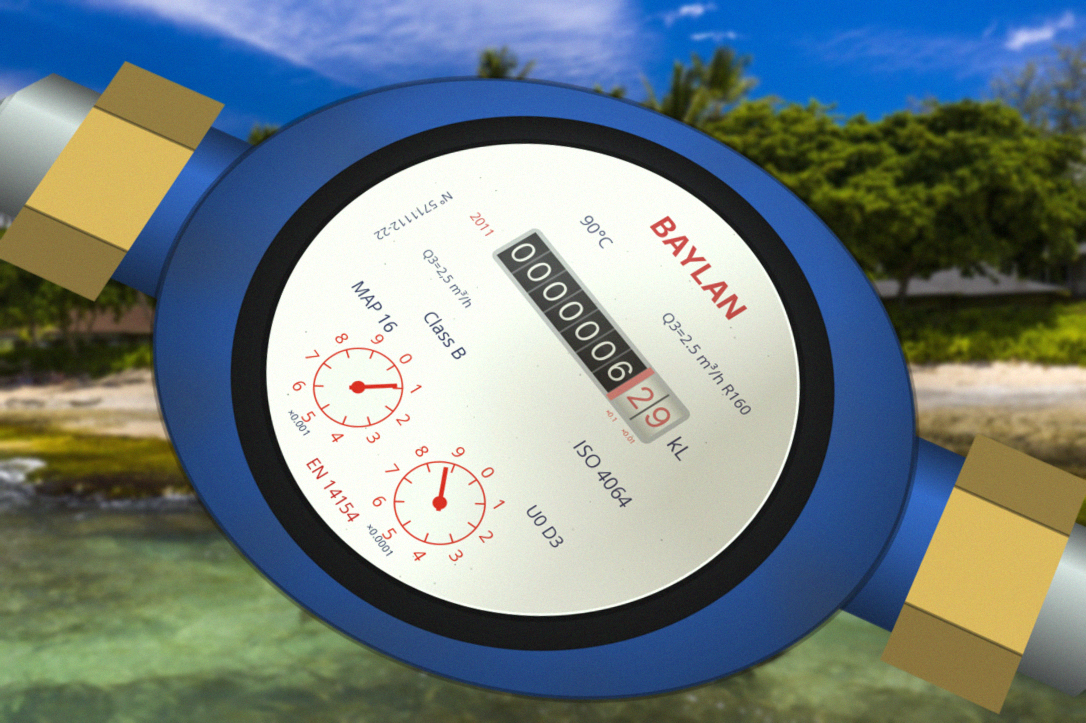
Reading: {"value": 6.2908, "unit": "kL"}
